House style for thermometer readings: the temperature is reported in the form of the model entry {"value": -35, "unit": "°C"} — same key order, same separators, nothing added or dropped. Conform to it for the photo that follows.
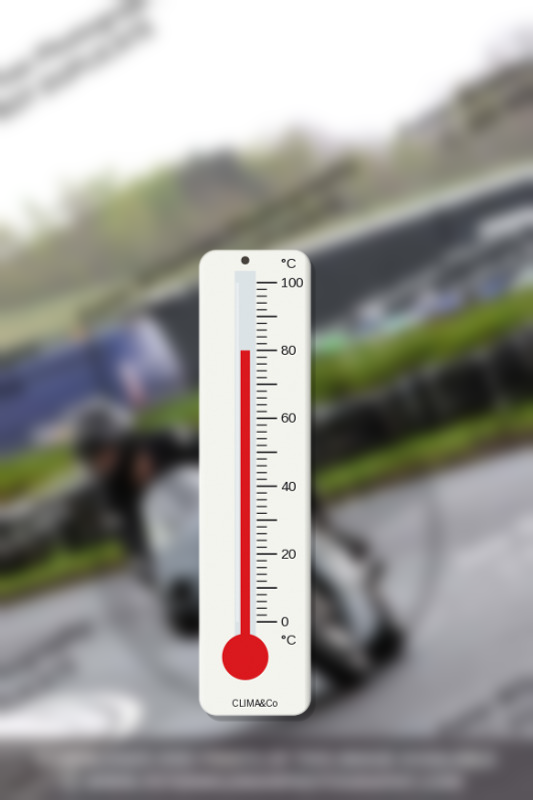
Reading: {"value": 80, "unit": "°C"}
